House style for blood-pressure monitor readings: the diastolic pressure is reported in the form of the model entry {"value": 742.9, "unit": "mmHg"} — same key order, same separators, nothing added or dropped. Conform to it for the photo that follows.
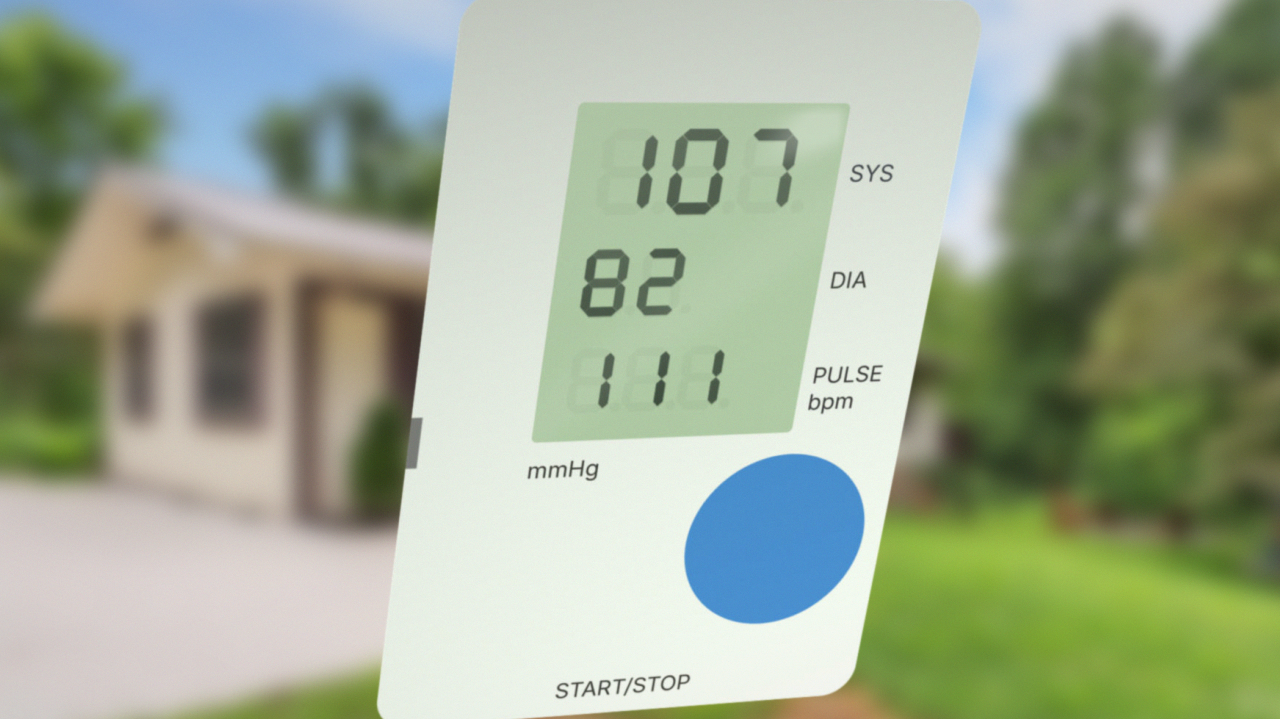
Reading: {"value": 82, "unit": "mmHg"}
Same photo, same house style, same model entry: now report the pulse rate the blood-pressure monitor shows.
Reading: {"value": 111, "unit": "bpm"}
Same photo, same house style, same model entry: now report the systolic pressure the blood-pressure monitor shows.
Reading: {"value": 107, "unit": "mmHg"}
